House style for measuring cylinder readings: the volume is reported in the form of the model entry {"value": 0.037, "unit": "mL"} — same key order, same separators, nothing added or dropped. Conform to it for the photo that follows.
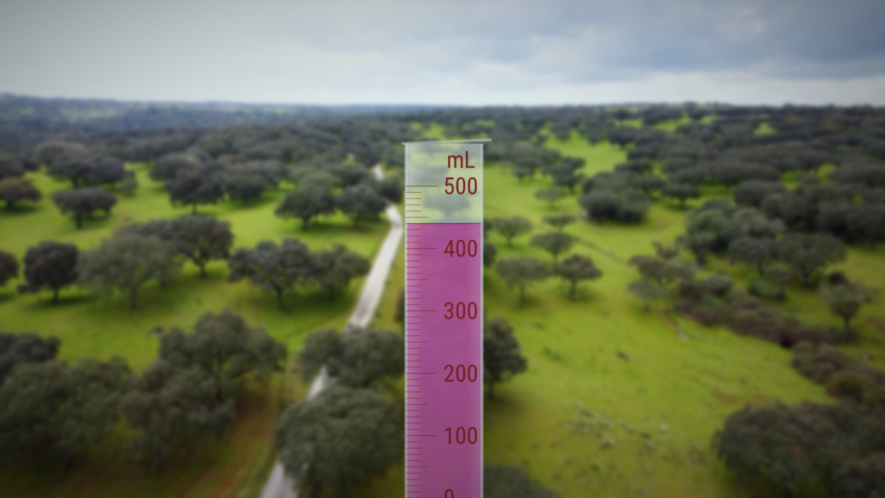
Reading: {"value": 440, "unit": "mL"}
